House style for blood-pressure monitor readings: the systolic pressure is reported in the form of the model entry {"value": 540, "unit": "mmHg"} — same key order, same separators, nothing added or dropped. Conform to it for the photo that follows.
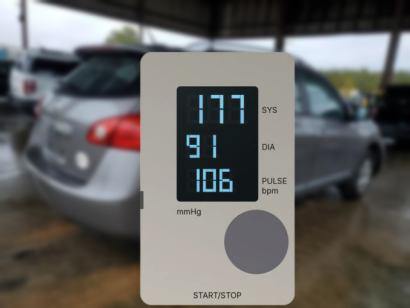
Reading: {"value": 177, "unit": "mmHg"}
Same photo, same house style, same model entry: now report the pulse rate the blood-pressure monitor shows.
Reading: {"value": 106, "unit": "bpm"}
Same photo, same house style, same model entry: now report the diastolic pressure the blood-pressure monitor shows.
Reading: {"value": 91, "unit": "mmHg"}
